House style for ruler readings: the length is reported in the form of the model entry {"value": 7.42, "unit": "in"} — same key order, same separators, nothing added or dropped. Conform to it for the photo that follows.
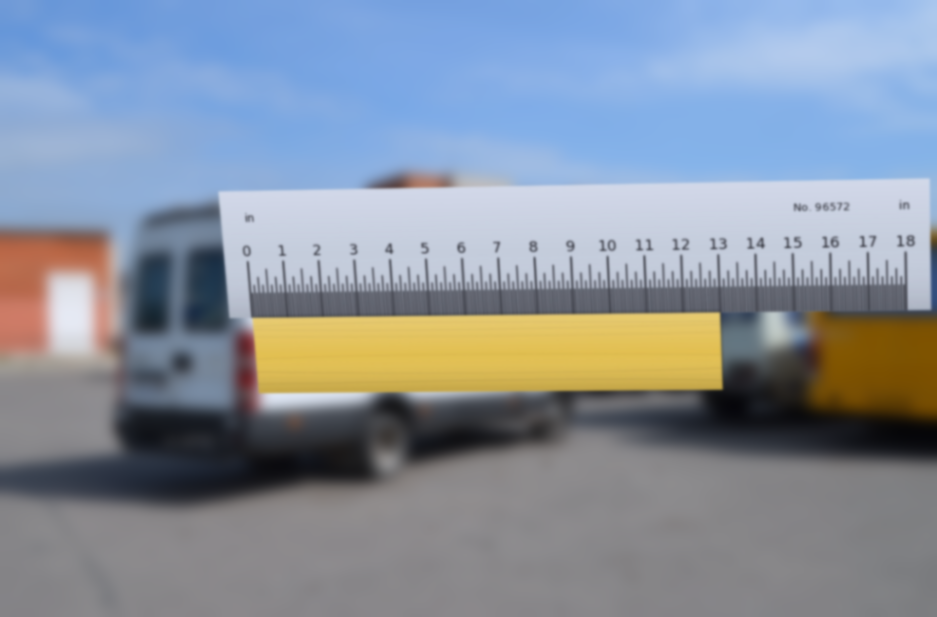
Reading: {"value": 13, "unit": "in"}
